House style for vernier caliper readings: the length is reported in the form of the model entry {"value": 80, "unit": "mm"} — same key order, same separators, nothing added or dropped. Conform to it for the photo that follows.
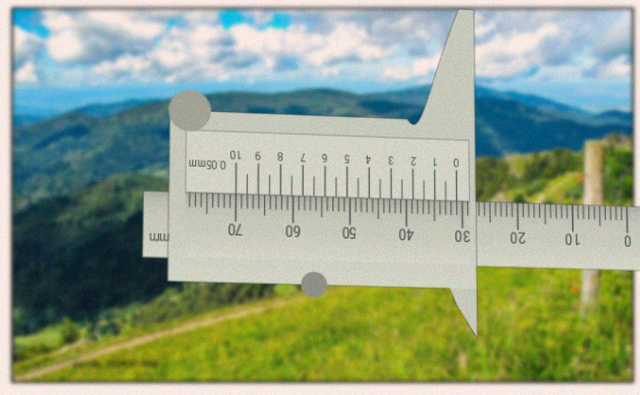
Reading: {"value": 31.0, "unit": "mm"}
